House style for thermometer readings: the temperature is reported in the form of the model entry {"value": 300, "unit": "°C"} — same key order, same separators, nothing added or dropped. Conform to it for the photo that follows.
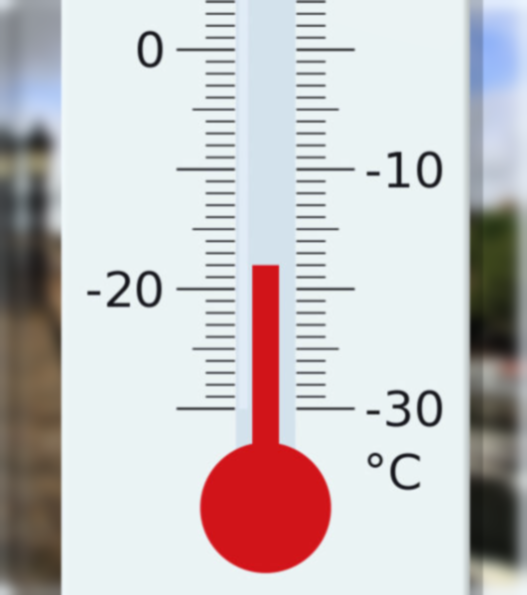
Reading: {"value": -18, "unit": "°C"}
